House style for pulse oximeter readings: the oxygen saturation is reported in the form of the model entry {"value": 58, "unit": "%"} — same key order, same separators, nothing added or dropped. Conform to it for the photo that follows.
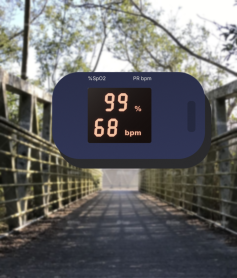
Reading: {"value": 99, "unit": "%"}
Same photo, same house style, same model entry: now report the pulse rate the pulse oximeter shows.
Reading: {"value": 68, "unit": "bpm"}
